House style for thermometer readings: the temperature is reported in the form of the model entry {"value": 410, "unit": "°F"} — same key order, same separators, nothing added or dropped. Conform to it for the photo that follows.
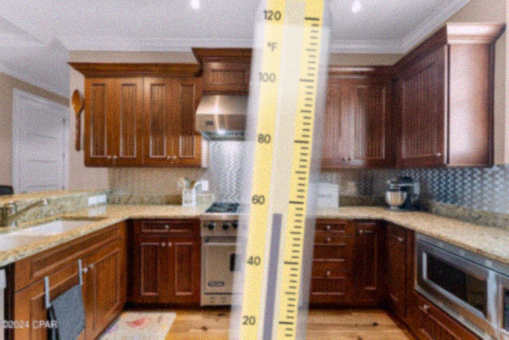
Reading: {"value": 56, "unit": "°F"}
